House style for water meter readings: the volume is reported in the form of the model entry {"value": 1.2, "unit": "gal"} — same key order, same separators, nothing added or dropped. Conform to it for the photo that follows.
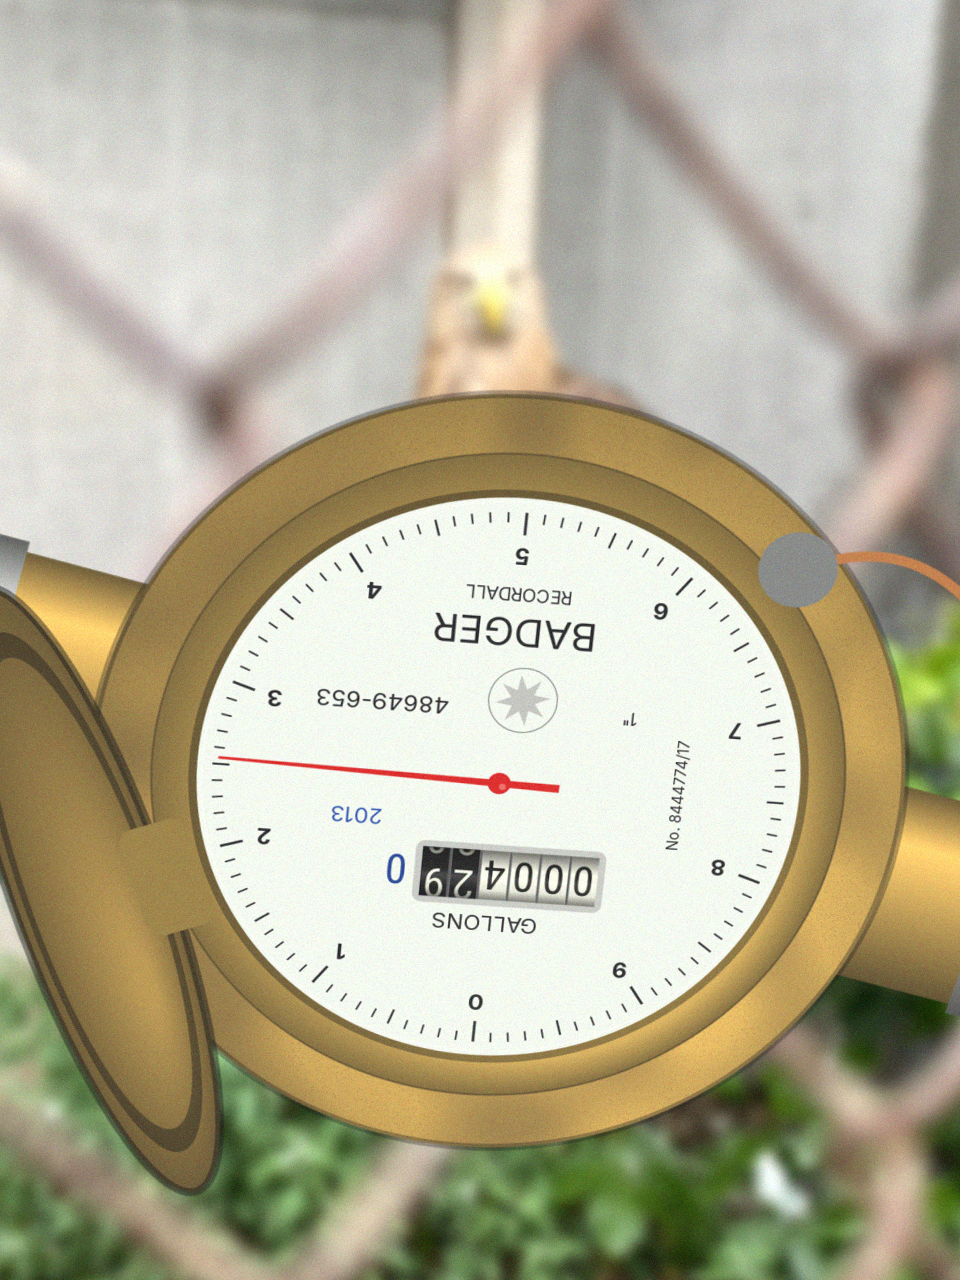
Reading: {"value": 4292.5, "unit": "gal"}
